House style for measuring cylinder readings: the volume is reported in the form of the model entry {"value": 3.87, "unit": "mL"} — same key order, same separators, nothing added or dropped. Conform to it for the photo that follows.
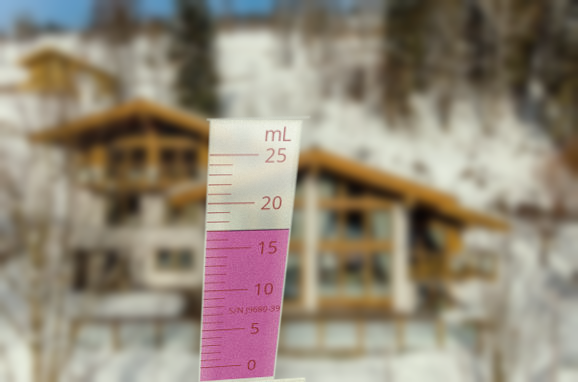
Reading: {"value": 17, "unit": "mL"}
